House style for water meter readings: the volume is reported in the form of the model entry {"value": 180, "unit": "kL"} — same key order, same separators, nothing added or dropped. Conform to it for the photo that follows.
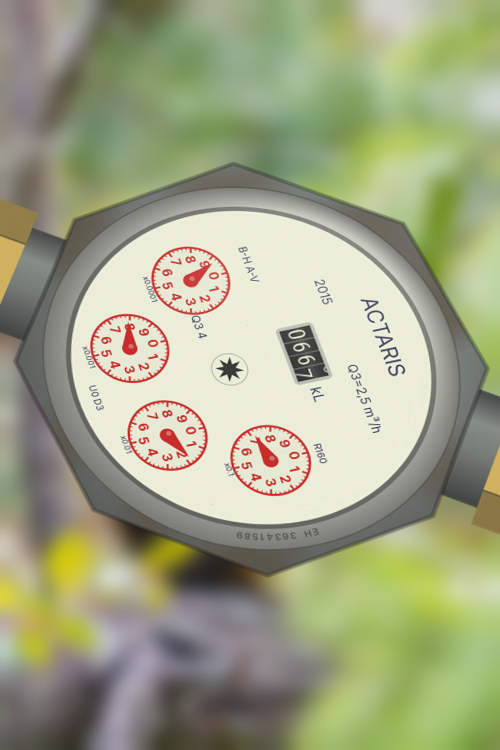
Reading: {"value": 666.7179, "unit": "kL"}
